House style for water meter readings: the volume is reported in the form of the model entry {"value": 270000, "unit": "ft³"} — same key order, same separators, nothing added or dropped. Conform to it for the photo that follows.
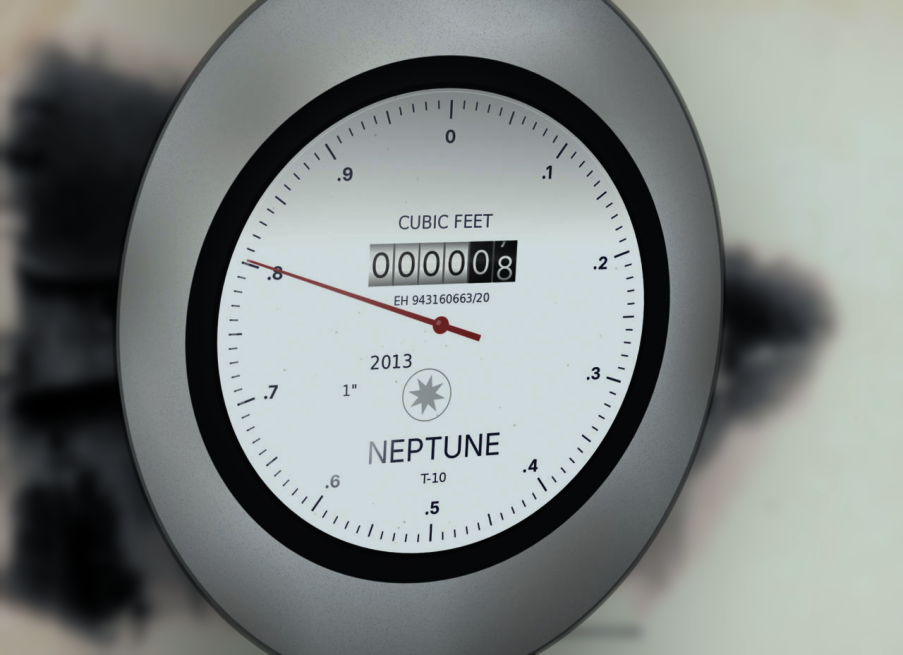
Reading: {"value": 7.80, "unit": "ft³"}
